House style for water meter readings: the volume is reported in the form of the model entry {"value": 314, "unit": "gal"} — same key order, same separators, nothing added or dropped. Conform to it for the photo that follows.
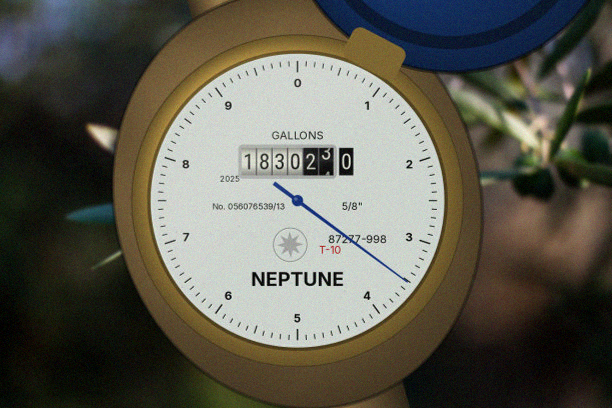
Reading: {"value": 1830233.5, "unit": "gal"}
